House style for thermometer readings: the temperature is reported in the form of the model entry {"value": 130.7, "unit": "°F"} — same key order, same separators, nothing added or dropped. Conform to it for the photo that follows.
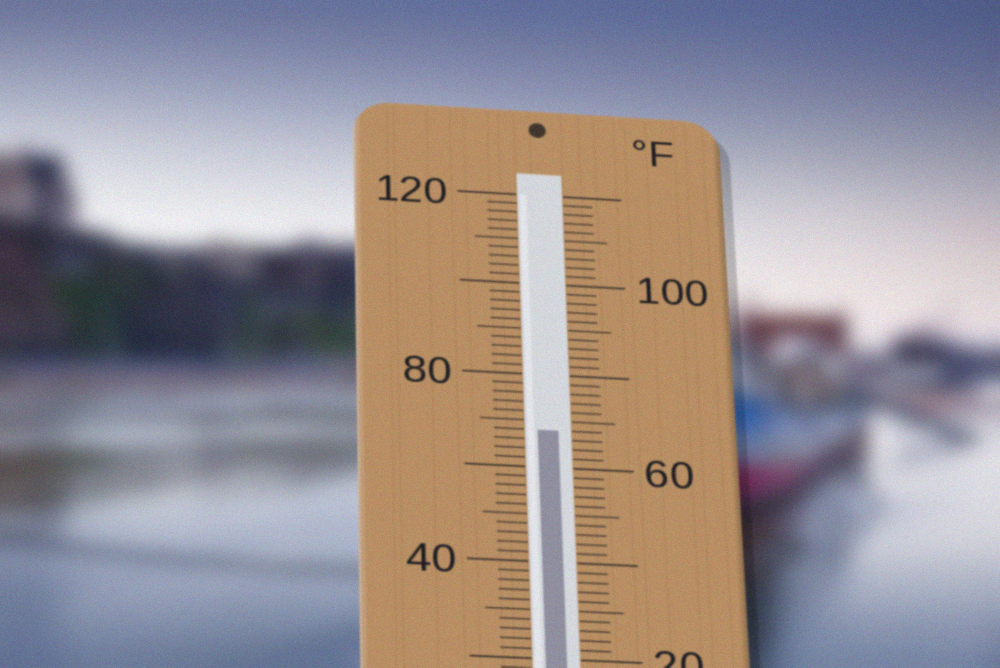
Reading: {"value": 68, "unit": "°F"}
